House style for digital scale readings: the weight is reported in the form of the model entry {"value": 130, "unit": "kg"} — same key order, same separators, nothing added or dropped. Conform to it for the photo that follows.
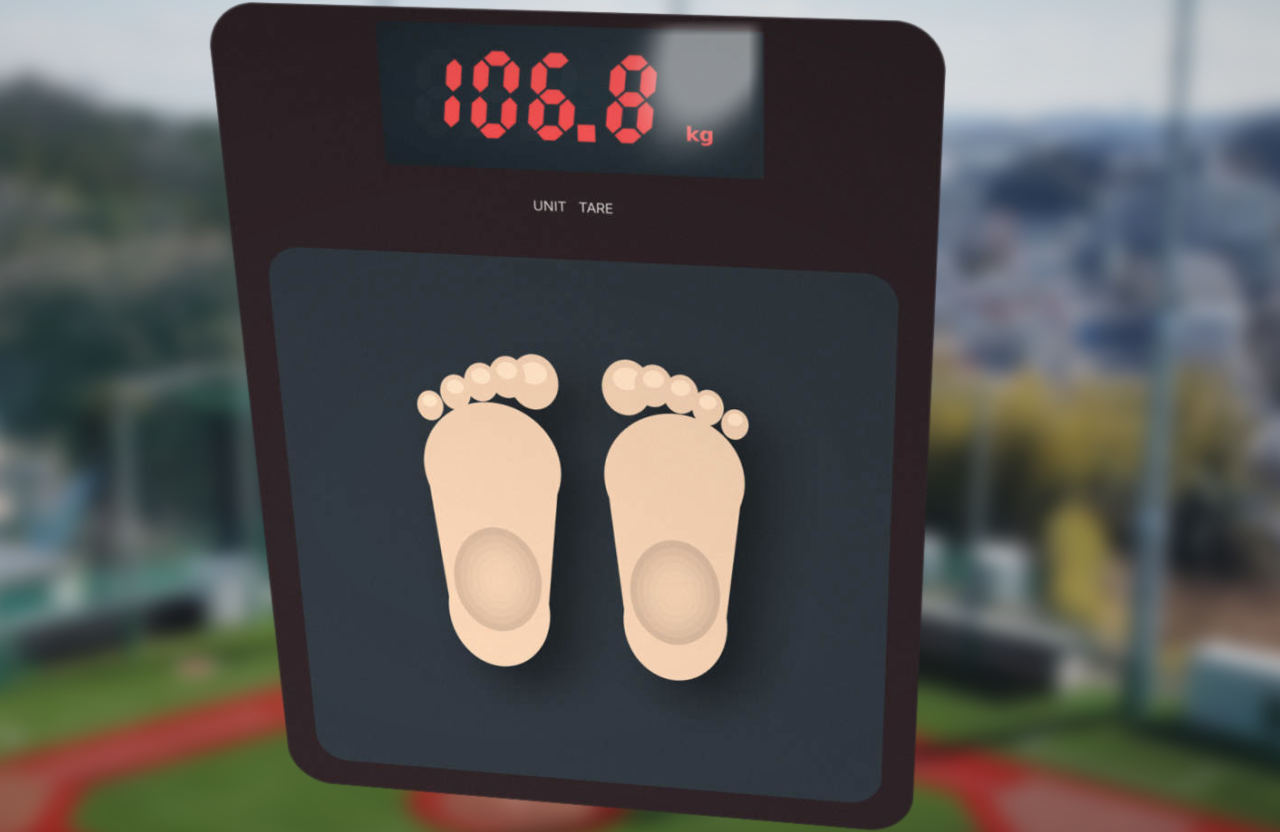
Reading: {"value": 106.8, "unit": "kg"}
